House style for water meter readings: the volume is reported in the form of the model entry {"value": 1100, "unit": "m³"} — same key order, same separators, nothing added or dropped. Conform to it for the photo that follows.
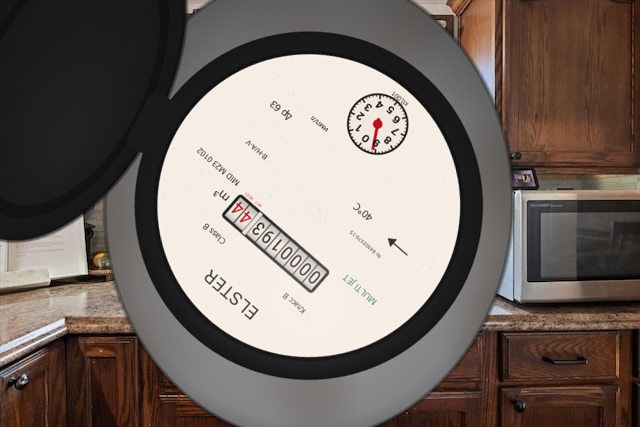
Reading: {"value": 193.439, "unit": "m³"}
